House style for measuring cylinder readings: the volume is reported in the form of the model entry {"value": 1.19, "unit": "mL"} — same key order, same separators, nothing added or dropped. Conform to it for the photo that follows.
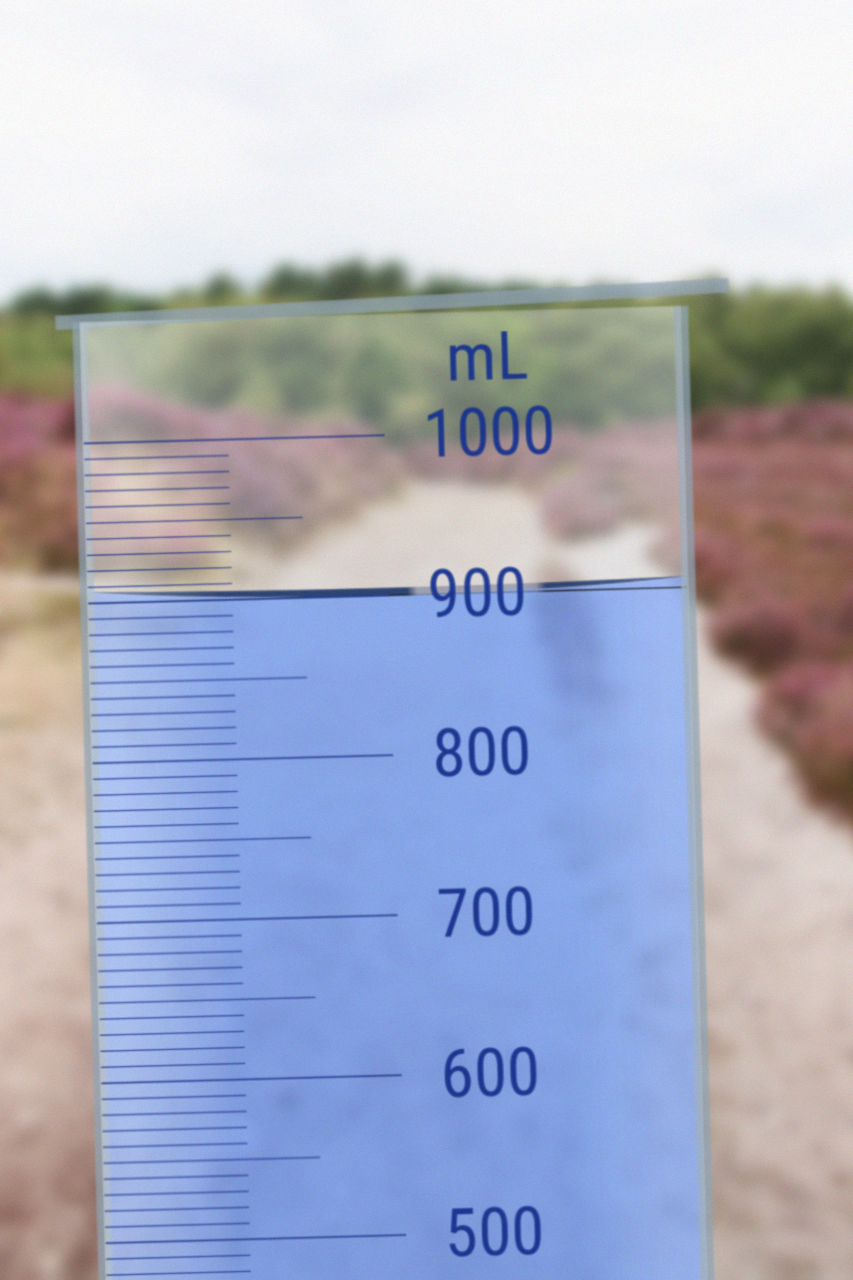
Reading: {"value": 900, "unit": "mL"}
